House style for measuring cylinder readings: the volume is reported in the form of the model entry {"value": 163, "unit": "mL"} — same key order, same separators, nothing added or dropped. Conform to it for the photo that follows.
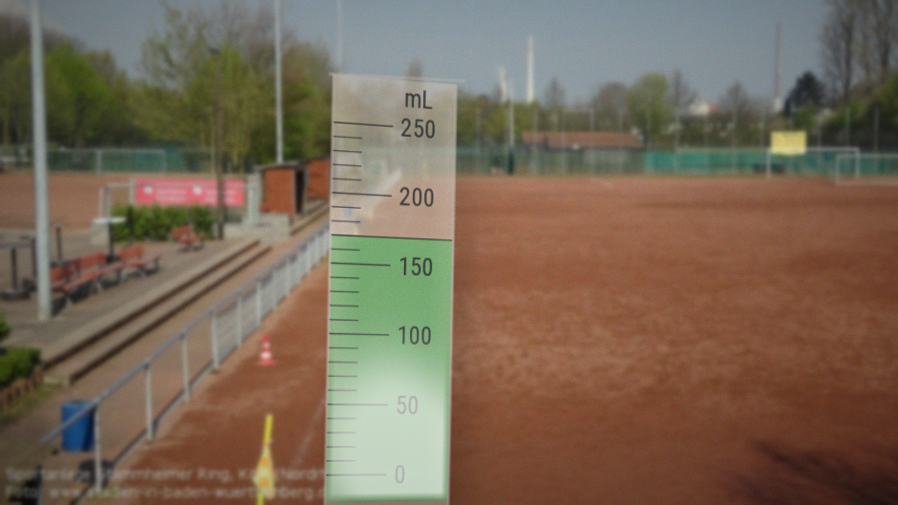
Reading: {"value": 170, "unit": "mL"}
